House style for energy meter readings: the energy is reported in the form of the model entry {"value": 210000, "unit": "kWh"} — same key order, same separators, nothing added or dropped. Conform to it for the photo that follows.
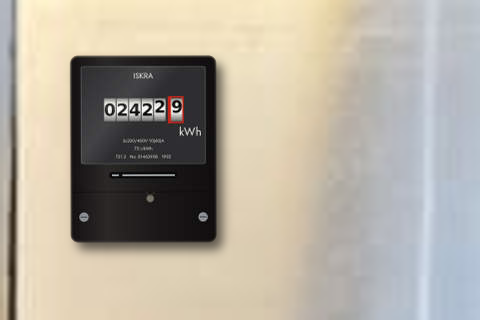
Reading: {"value": 2422.9, "unit": "kWh"}
